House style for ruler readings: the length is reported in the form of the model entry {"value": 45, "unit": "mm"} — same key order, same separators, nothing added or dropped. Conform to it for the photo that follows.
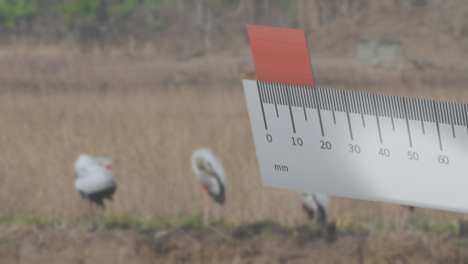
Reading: {"value": 20, "unit": "mm"}
